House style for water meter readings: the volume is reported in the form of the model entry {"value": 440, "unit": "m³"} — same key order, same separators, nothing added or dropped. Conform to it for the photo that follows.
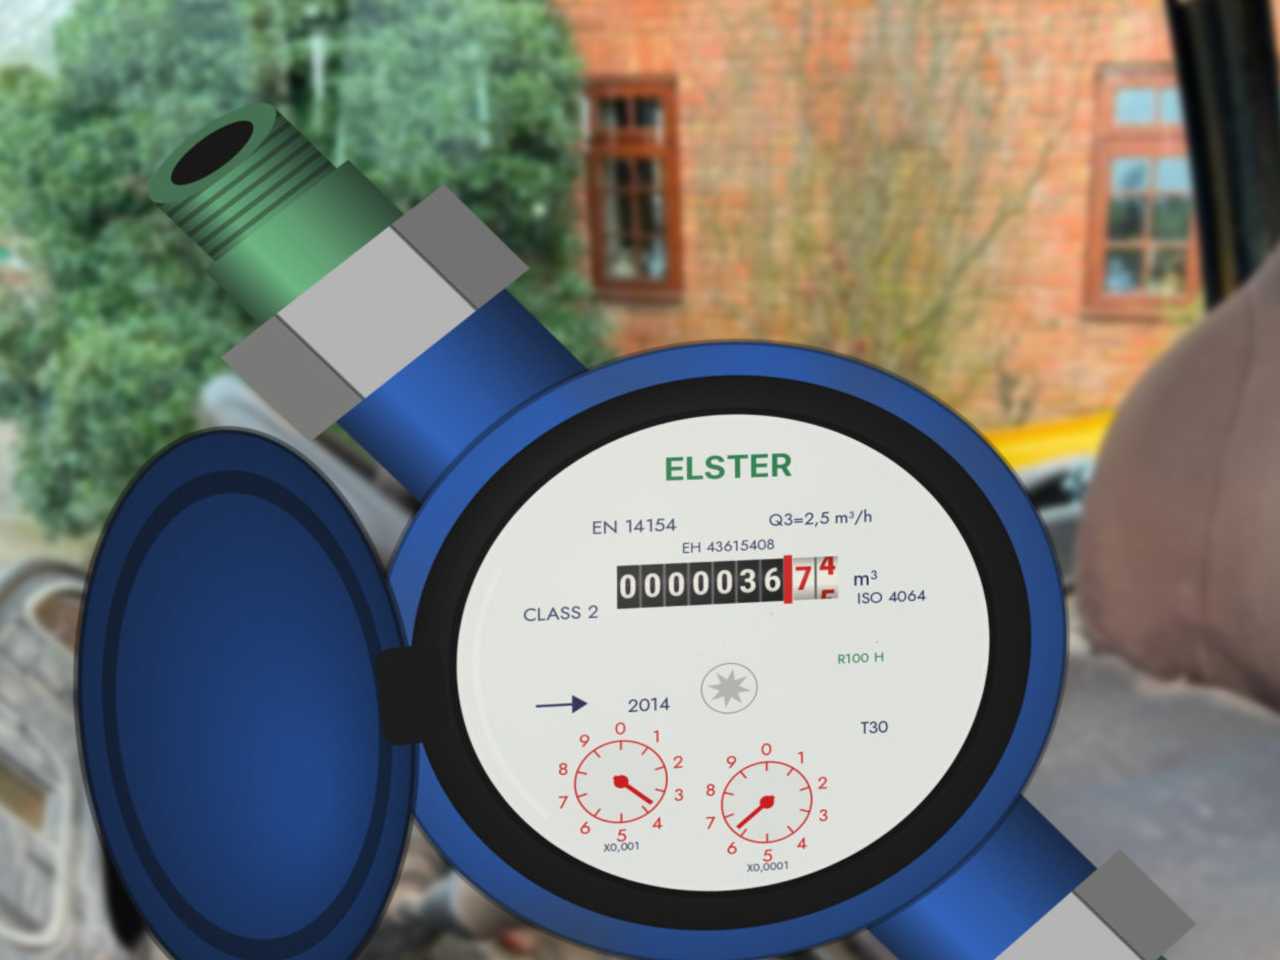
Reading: {"value": 36.7436, "unit": "m³"}
